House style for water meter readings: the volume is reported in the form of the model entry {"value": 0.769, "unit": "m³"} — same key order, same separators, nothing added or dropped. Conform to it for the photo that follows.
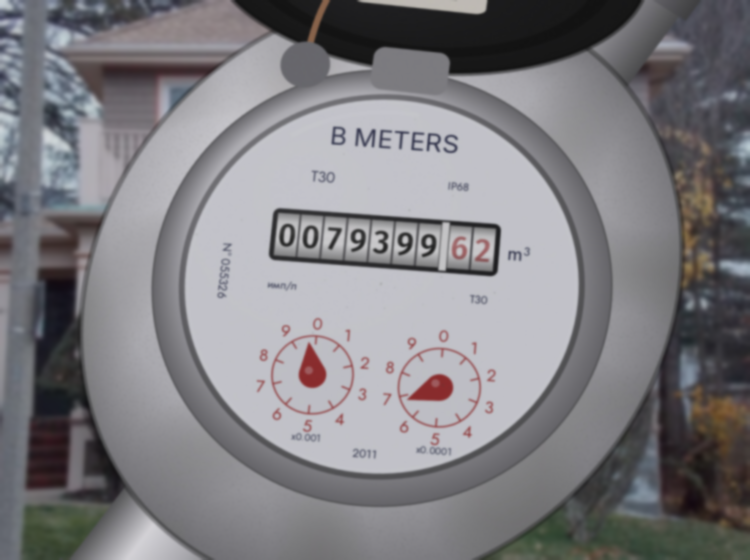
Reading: {"value": 79399.6196, "unit": "m³"}
